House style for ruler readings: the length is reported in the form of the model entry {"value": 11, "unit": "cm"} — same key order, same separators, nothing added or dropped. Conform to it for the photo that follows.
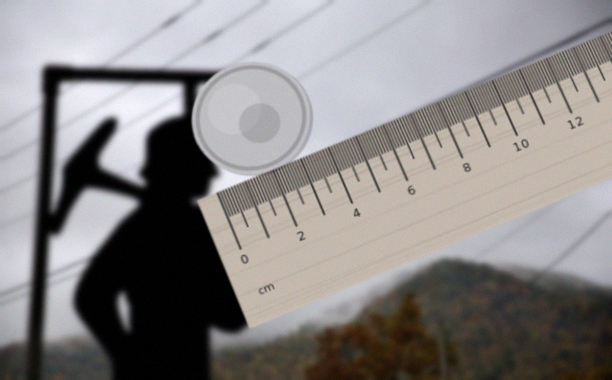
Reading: {"value": 4, "unit": "cm"}
